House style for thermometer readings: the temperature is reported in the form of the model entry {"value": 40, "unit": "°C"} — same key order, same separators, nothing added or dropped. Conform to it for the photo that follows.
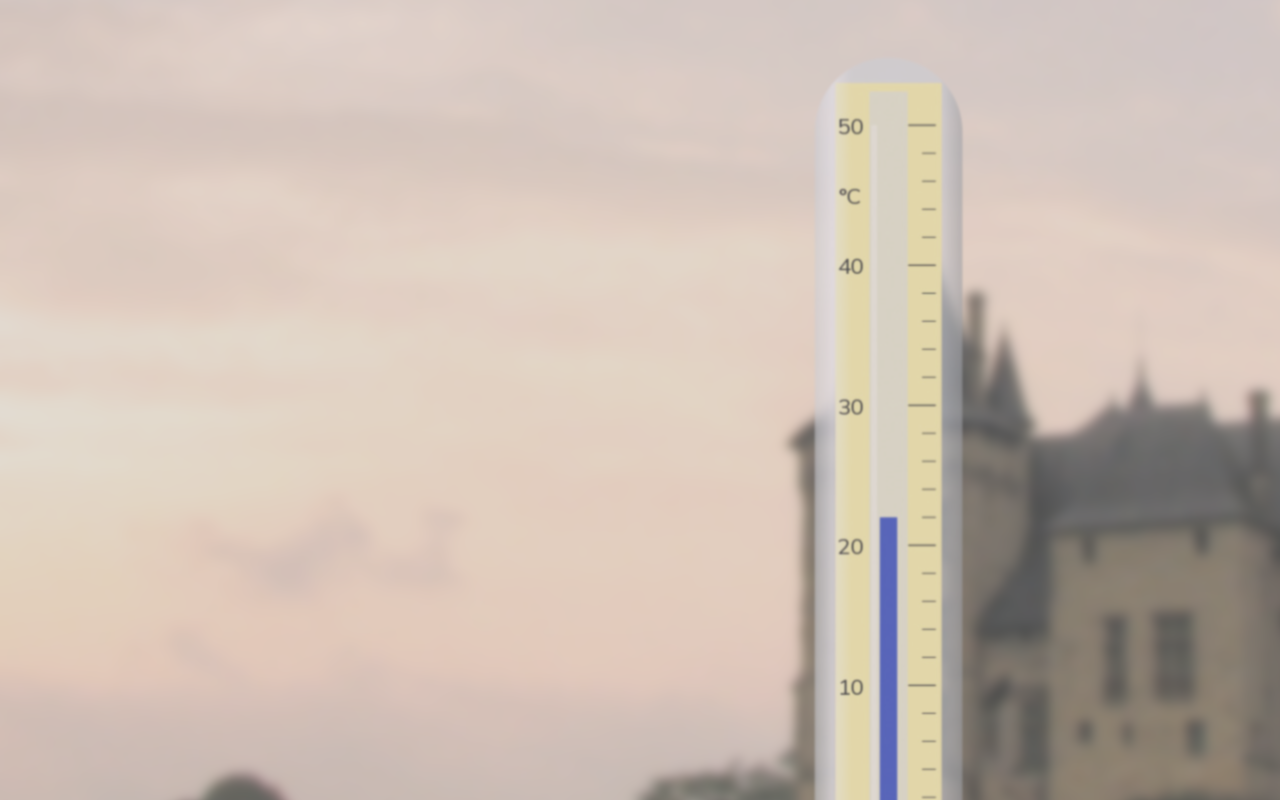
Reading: {"value": 22, "unit": "°C"}
